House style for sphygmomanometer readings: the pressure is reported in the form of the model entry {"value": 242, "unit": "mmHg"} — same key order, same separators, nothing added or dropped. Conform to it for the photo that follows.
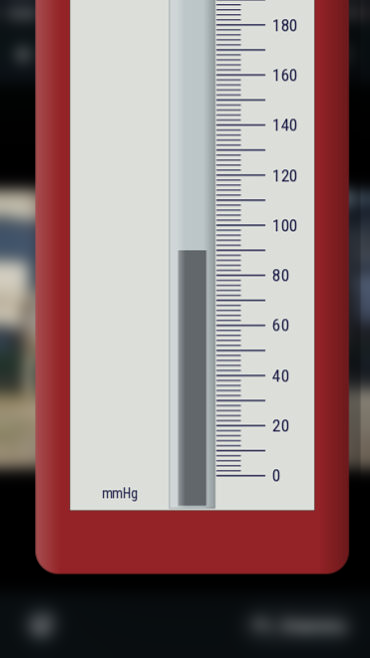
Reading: {"value": 90, "unit": "mmHg"}
